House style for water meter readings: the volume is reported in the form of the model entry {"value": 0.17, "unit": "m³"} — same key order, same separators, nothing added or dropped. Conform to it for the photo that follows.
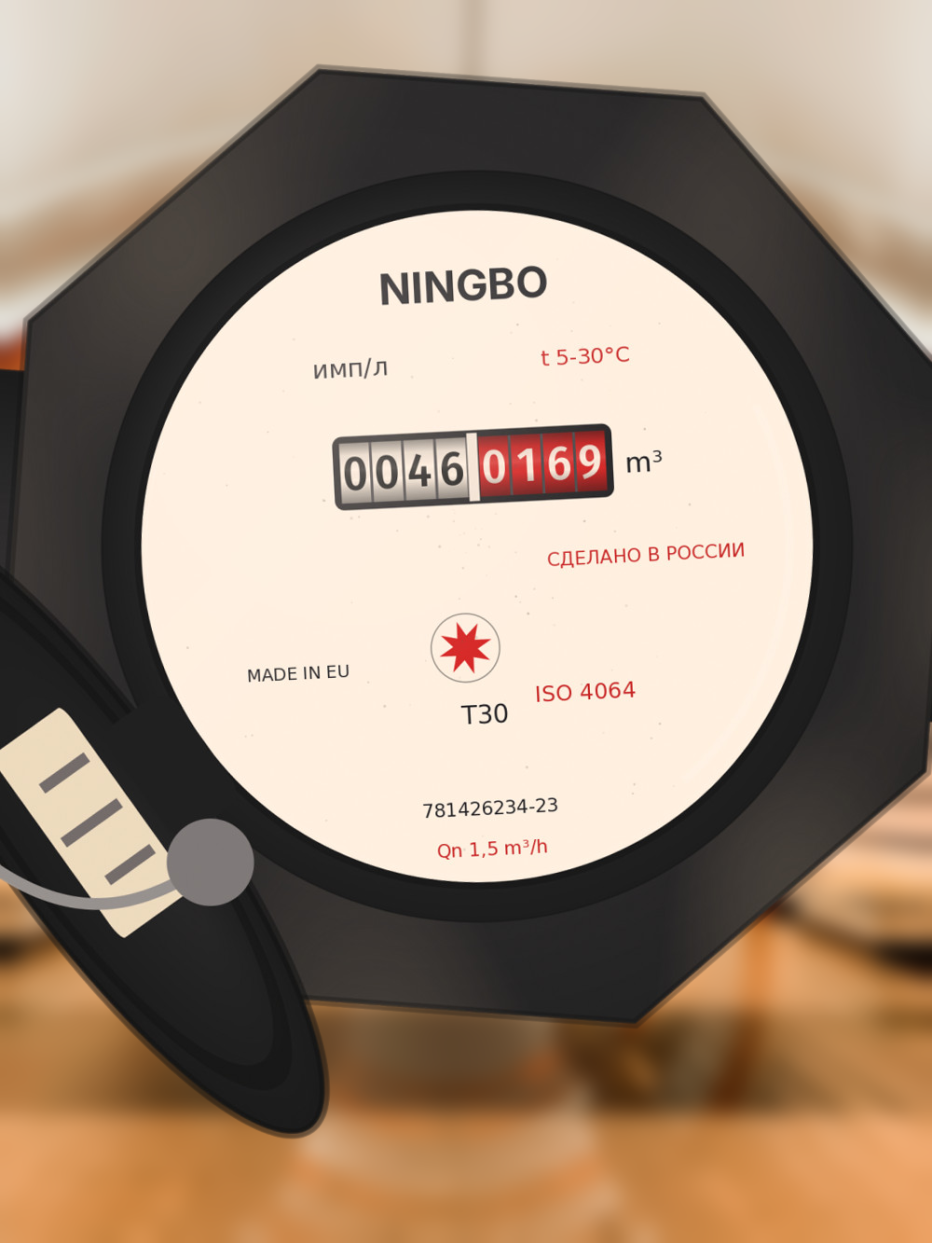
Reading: {"value": 46.0169, "unit": "m³"}
